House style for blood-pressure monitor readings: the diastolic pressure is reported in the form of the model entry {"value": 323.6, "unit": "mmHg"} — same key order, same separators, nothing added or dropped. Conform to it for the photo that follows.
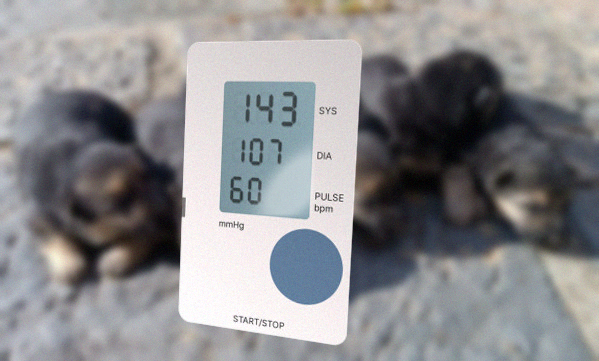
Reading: {"value": 107, "unit": "mmHg"}
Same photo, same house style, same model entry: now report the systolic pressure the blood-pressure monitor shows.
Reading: {"value": 143, "unit": "mmHg"}
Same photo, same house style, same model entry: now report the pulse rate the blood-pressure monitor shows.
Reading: {"value": 60, "unit": "bpm"}
